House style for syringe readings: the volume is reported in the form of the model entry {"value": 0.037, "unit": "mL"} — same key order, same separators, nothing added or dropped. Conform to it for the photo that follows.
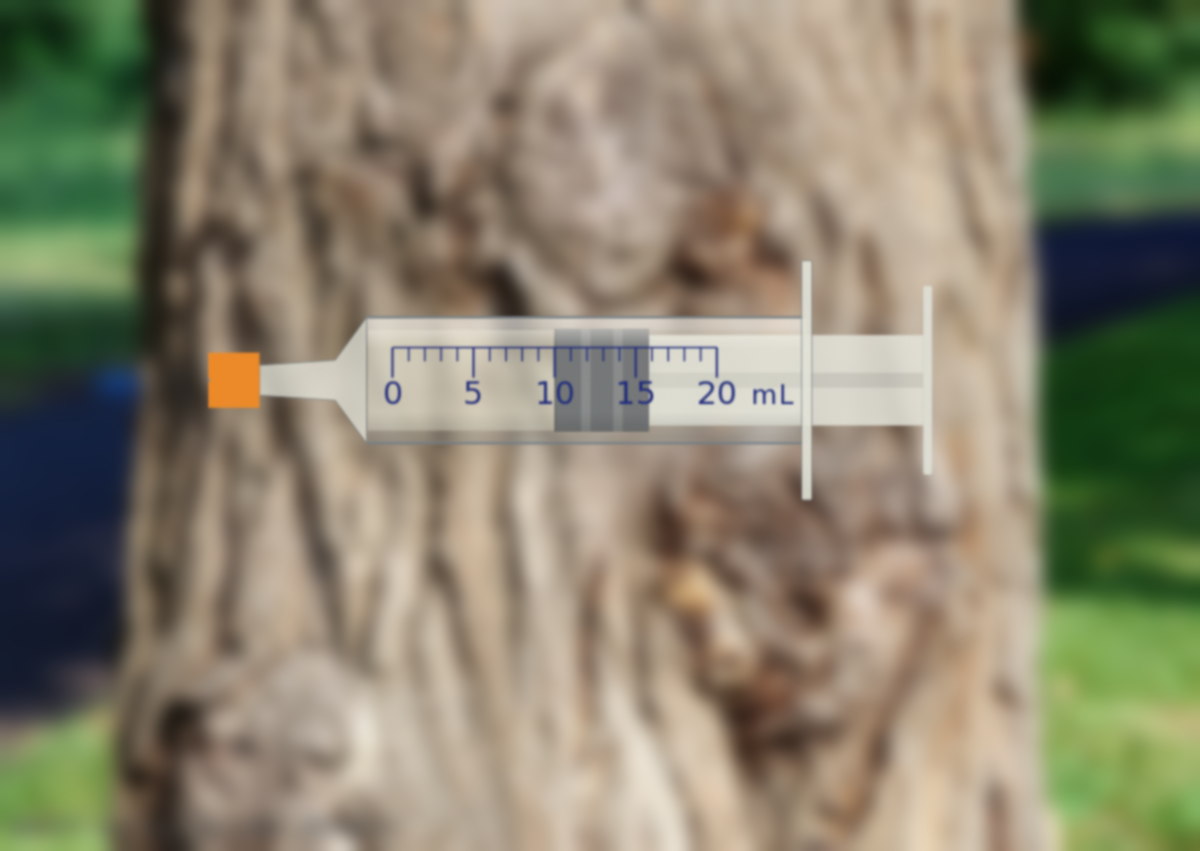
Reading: {"value": 10, "unit": "mL"}
